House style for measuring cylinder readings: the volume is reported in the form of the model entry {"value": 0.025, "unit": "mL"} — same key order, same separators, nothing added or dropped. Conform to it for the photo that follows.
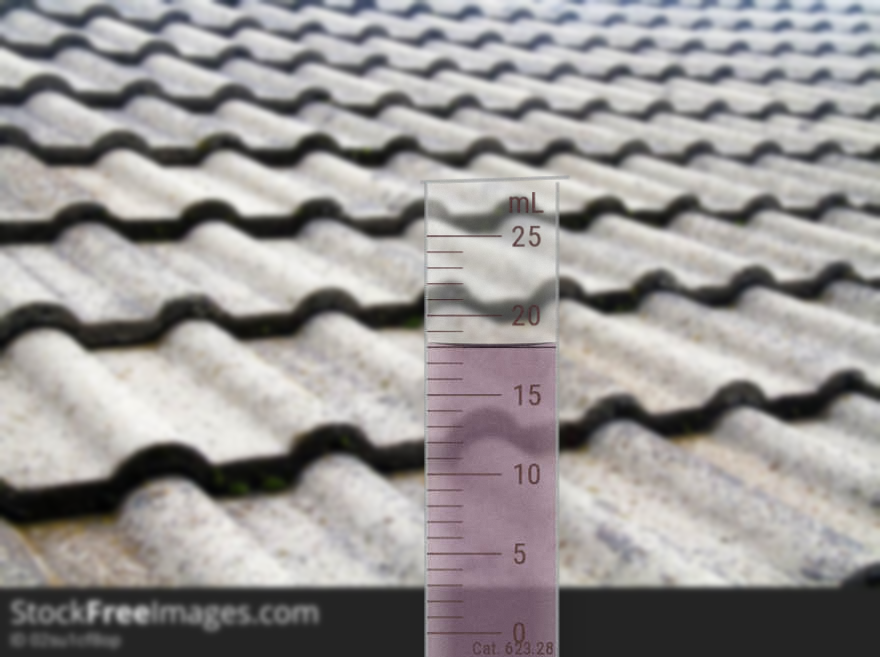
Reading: {"value": 18, "unit": "mL"}
